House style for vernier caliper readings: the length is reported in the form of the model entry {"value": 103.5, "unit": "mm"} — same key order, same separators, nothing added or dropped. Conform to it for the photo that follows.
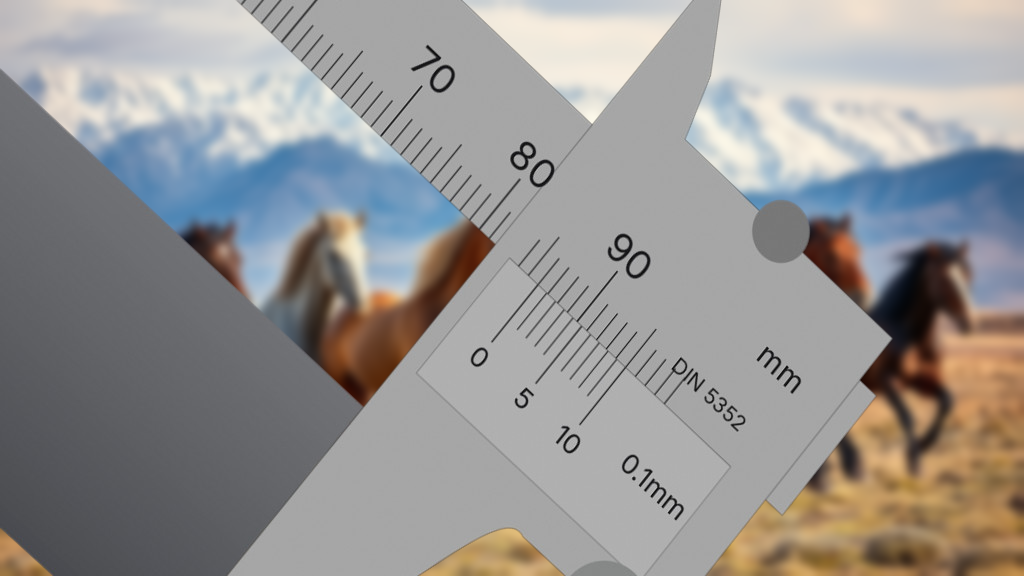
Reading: {"value": 86.0, "unit": "mm"}
